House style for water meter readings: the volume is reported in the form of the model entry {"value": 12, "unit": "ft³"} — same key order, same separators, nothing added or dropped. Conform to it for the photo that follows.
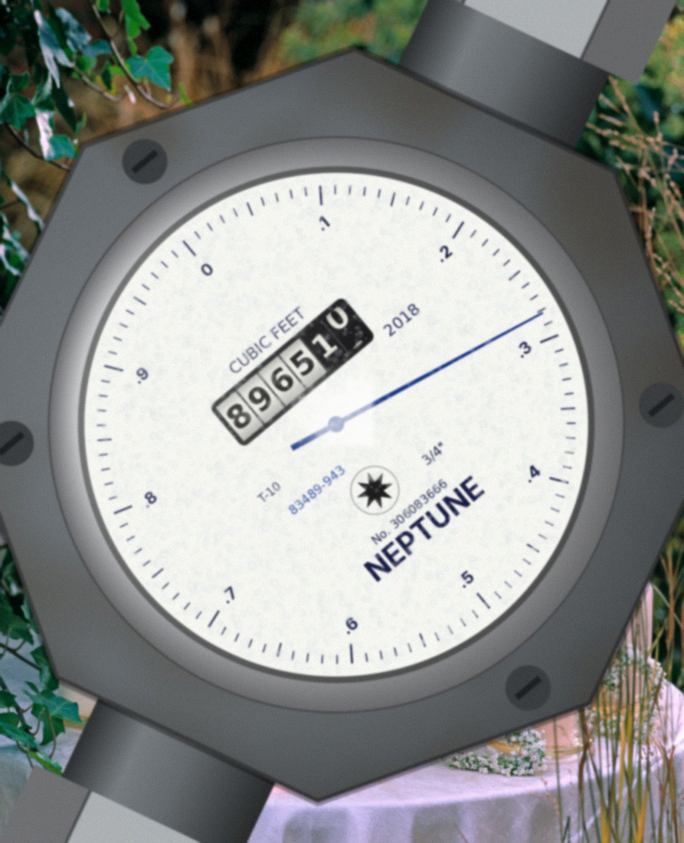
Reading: {"value": 896510.28, "unit": "ft³"}
